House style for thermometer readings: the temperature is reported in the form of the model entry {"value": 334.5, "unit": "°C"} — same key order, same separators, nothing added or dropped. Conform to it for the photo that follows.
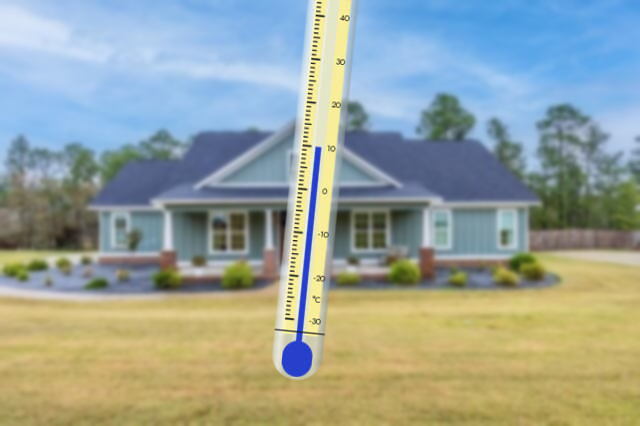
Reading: {"value": 10, "unit": "°C"}
